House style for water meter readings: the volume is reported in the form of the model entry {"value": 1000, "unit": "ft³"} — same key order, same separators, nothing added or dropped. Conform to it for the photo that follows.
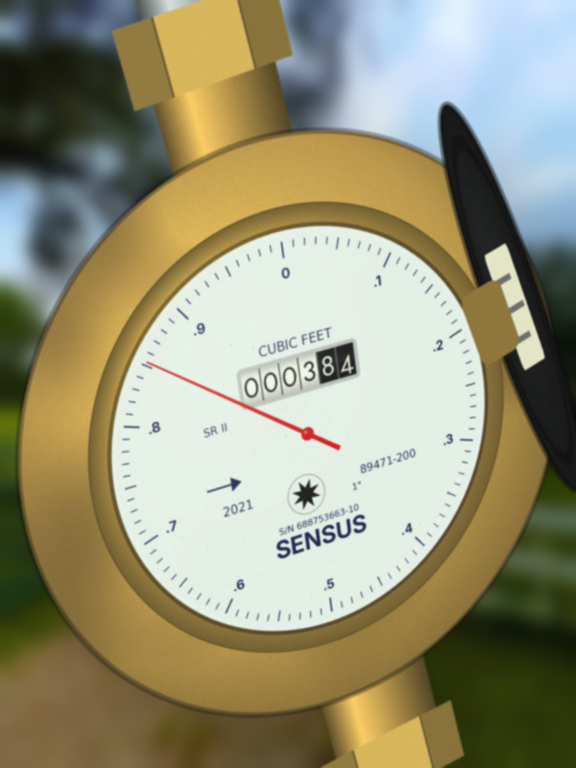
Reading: {"value": 383.85, "unit": "ft³"}
